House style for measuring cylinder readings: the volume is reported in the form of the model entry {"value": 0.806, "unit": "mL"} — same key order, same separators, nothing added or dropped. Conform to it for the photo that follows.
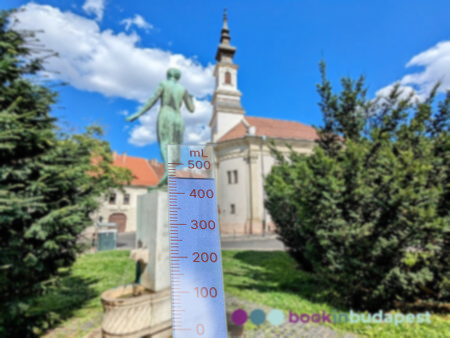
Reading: {"value": 450, "unit": "mL"}
